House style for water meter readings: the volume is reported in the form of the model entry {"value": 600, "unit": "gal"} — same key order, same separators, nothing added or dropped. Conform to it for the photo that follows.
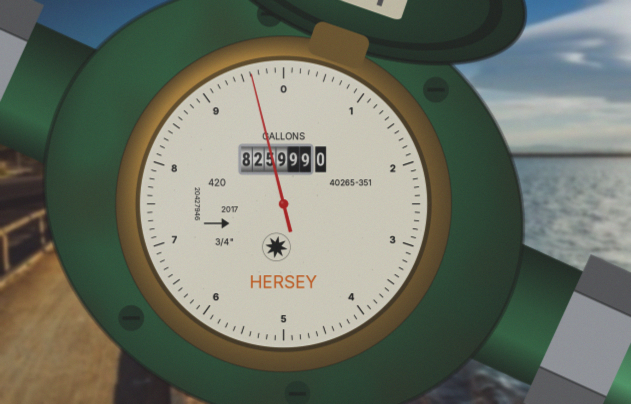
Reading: {"value": 8259989.6, "unit": "gal"}
